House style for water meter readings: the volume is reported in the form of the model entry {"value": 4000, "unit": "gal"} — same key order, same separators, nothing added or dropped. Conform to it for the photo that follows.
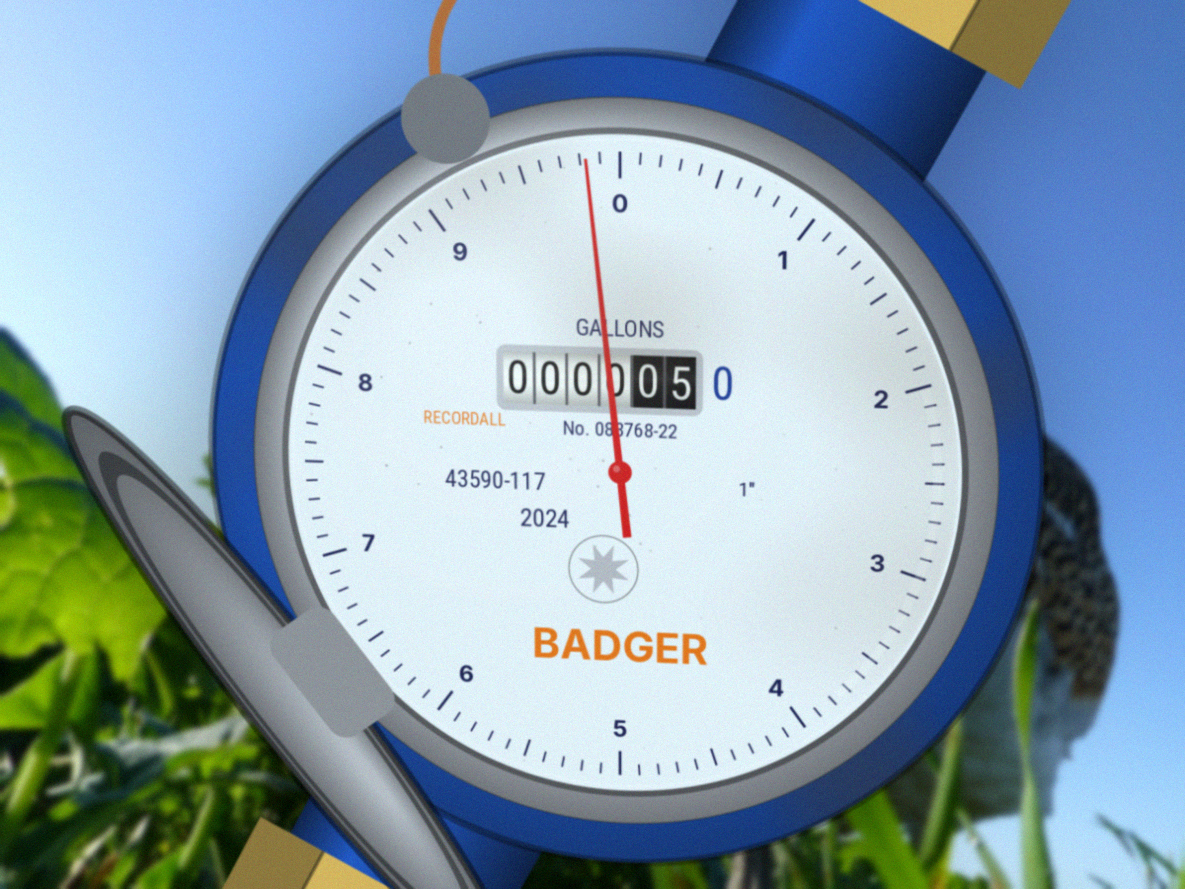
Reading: {"value": 49.8, "unit": "gal"}
